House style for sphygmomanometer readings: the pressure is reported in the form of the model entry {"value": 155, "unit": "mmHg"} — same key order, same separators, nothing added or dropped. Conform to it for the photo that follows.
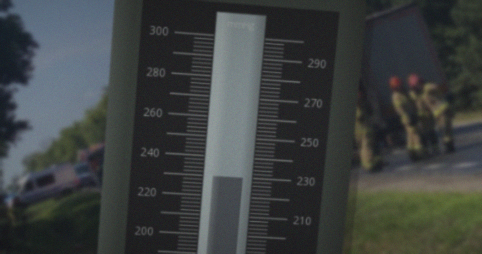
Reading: {"value": 230, "unit": "mmHg"}
